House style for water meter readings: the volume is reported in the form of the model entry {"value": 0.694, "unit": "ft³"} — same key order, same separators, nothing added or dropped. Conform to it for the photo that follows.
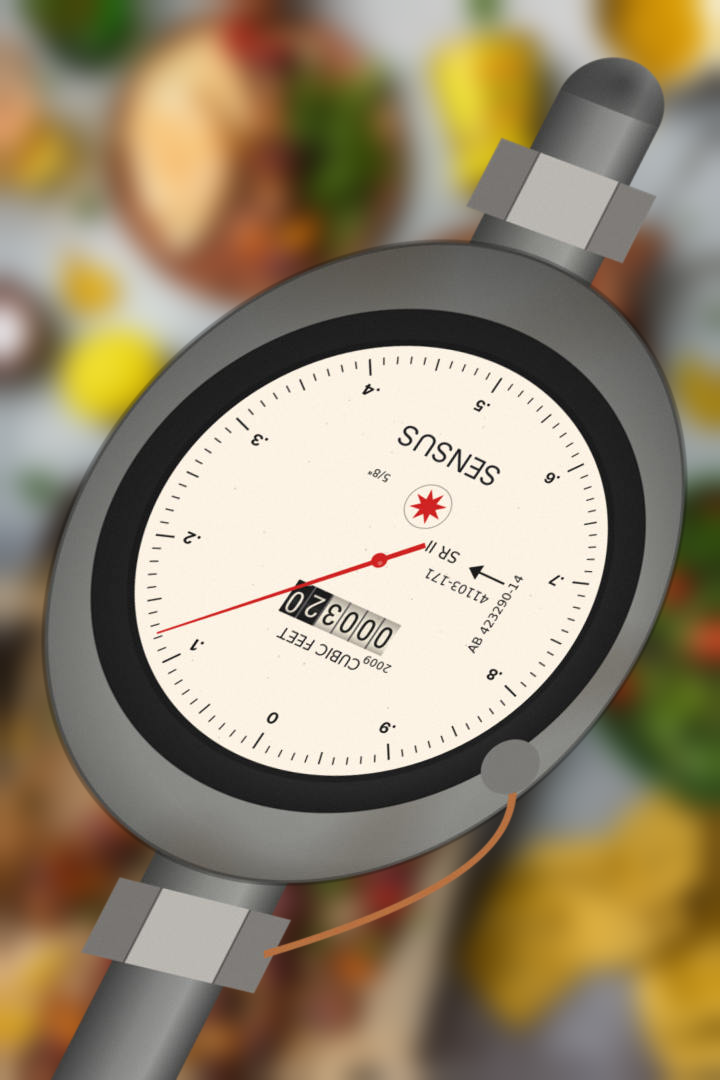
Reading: {"value": 320.12, "unit": "ft³"}
